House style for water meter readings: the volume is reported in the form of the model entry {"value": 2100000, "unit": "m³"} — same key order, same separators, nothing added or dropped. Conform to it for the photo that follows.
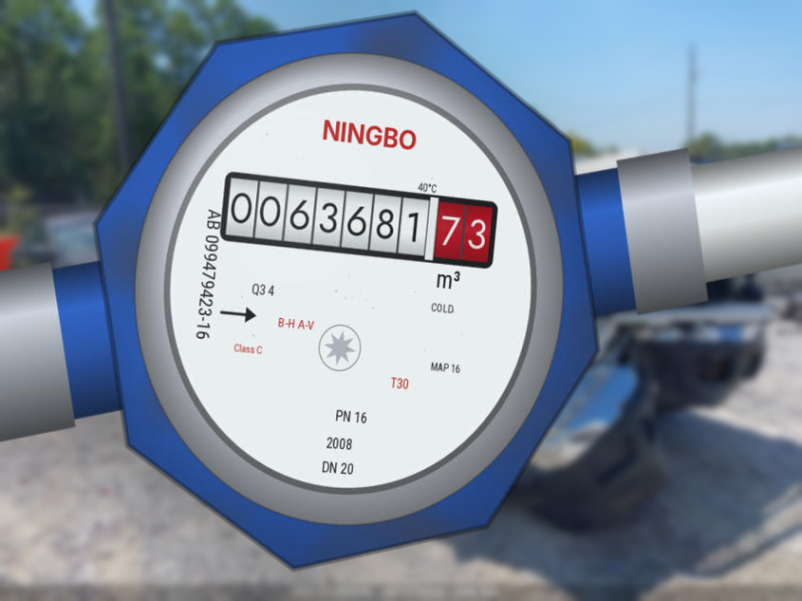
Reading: {"value": 63681.73, "unit": "m³"}
